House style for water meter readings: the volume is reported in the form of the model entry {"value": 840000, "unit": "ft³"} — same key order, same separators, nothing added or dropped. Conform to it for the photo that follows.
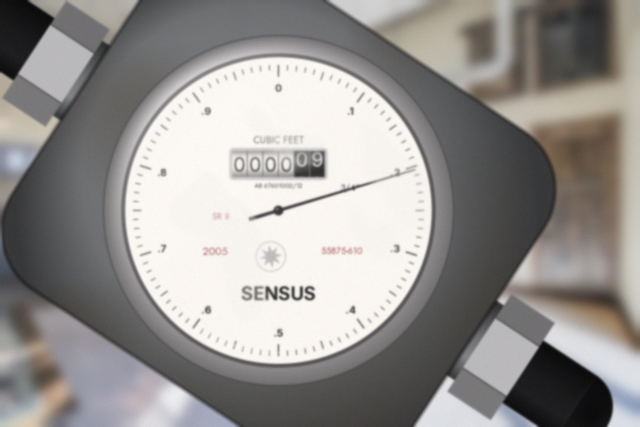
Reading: {"value": 9.20, "unit": "ft³"}
